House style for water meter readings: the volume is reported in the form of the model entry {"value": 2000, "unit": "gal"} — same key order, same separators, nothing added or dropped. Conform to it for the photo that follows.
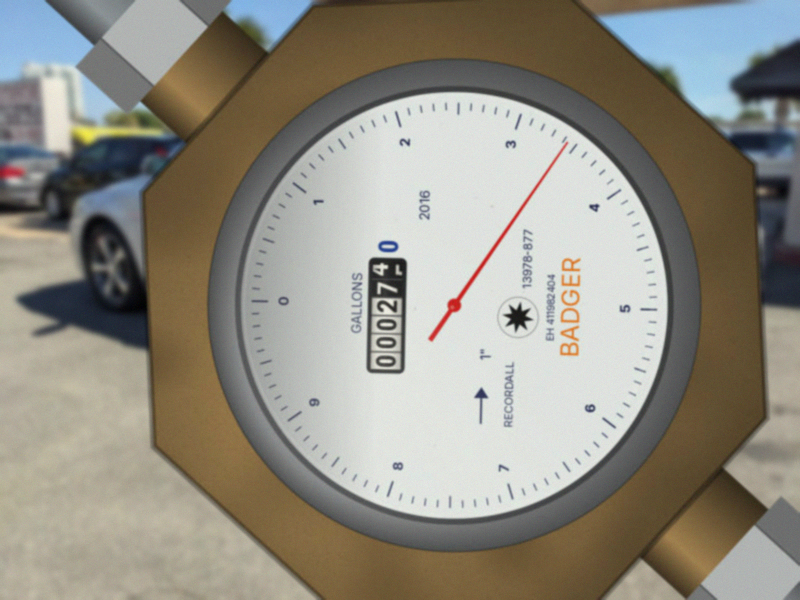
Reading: {"value": 2743.4, "unit": "gal"}
